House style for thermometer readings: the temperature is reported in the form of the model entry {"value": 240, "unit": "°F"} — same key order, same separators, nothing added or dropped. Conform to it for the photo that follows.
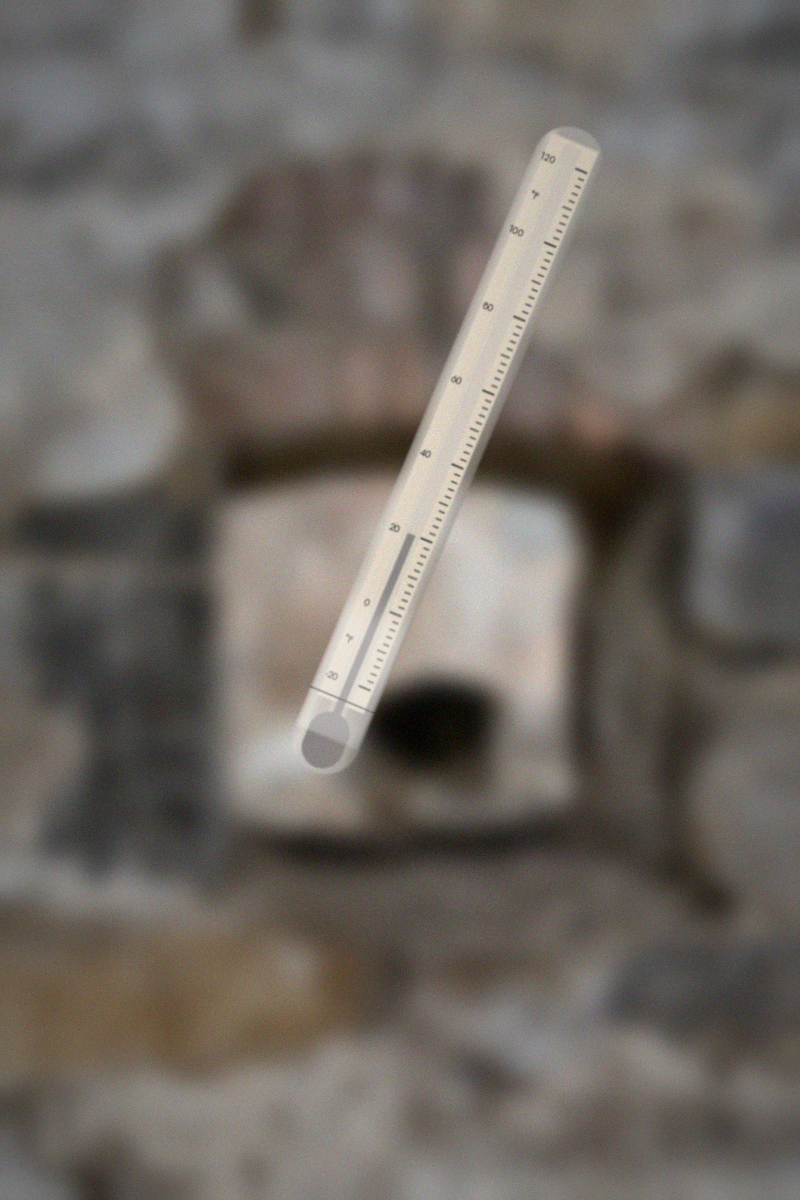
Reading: {"value": 20, "unit": "°F"}
